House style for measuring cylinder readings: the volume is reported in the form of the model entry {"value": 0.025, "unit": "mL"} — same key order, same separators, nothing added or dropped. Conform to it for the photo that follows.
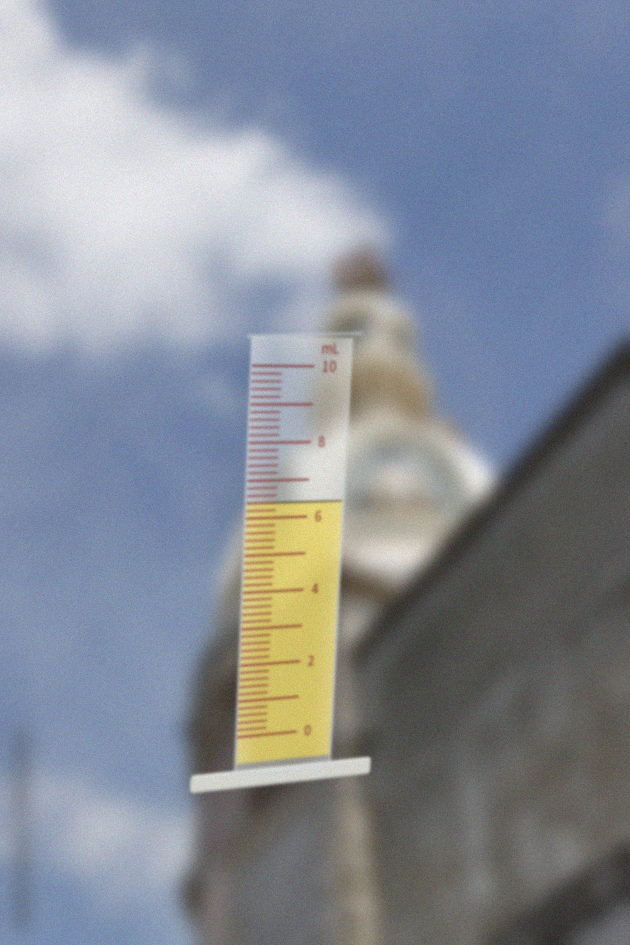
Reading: {"value": 6.4, "unit": "mL"}
